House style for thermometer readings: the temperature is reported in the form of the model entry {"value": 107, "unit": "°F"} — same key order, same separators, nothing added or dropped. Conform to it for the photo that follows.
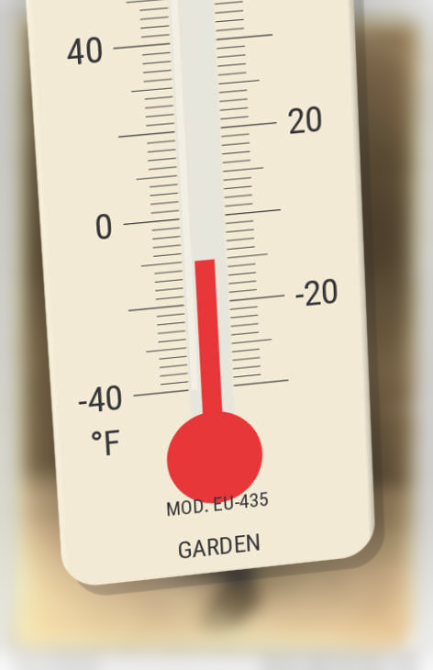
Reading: {"value": -10, "unit": "°F"}
